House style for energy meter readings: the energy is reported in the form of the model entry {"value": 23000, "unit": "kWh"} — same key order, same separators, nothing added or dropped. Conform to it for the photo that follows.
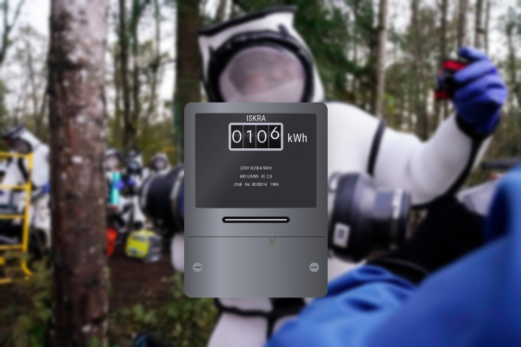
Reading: {"value": 106, "unit": "kWh"}
